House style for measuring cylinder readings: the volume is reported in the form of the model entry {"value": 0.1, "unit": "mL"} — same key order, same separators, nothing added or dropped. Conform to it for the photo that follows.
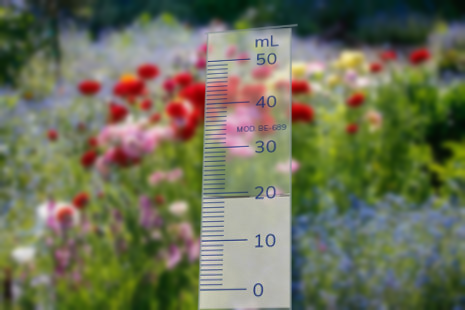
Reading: {"value": 19, "unit": "mL"}
